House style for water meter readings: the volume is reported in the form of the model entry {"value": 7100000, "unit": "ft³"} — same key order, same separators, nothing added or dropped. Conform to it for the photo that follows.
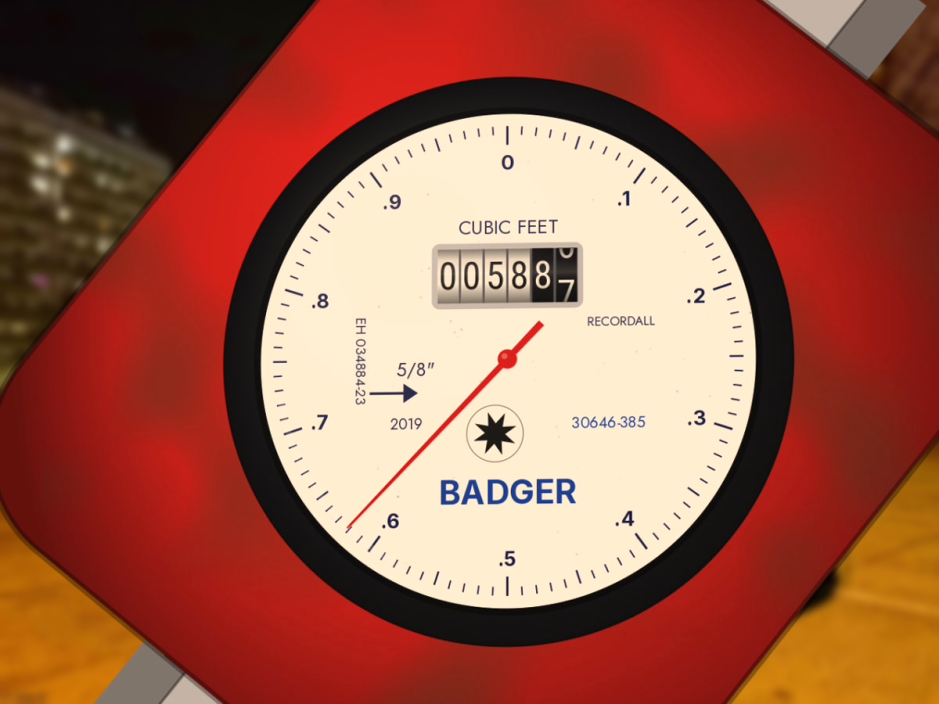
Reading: {"value": 5886.62, "unit": "ft³"}
